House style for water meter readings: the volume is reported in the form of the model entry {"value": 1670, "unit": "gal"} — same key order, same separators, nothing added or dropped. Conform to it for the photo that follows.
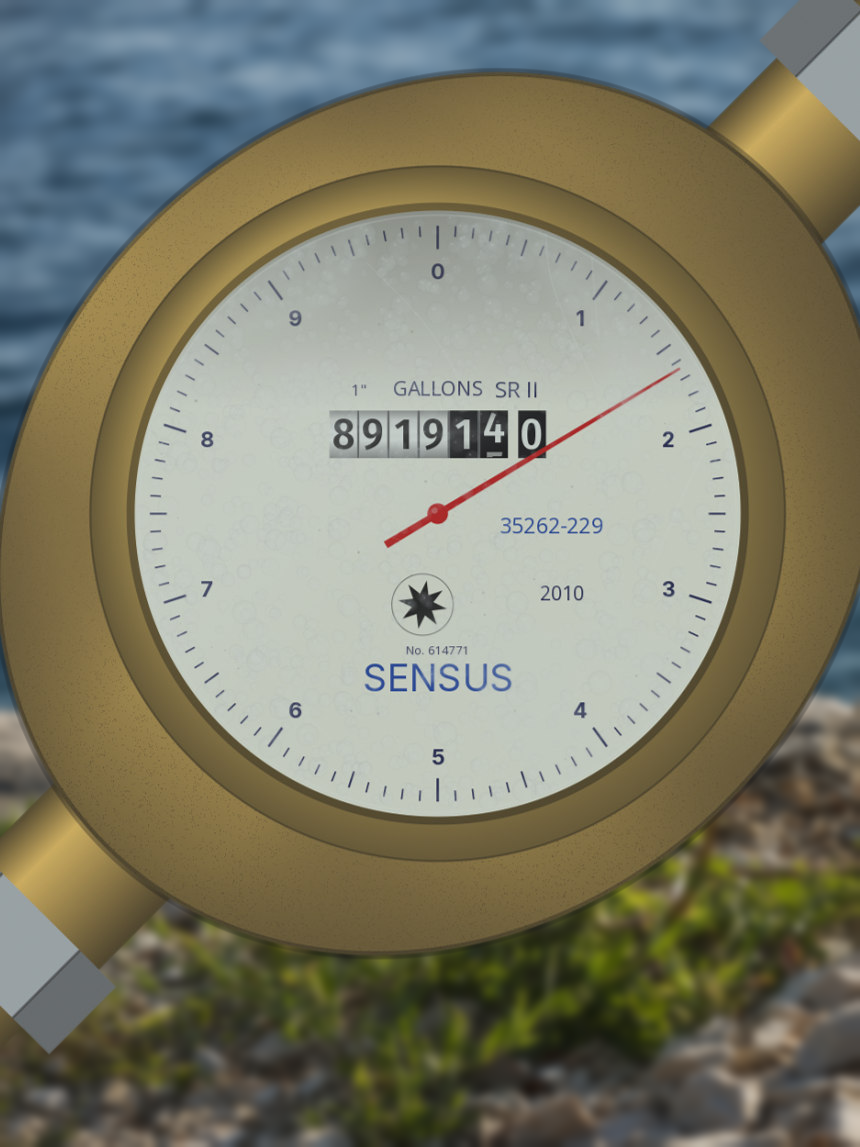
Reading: {"value": 8919141.6, "unit": "gal"}
